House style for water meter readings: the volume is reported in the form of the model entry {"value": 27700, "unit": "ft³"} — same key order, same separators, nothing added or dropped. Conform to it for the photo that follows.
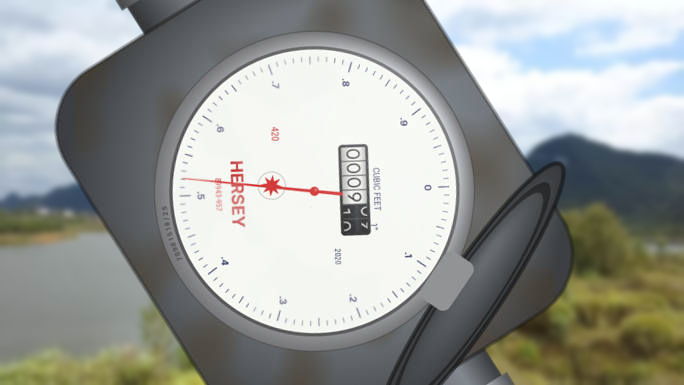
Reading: {"value": 909.52, "unit": "ft³"}
